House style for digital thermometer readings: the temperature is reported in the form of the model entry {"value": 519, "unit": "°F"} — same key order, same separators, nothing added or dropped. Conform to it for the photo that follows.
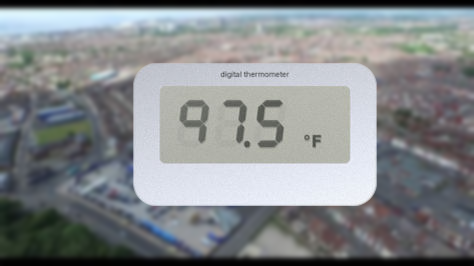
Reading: {"value": 97.5, "unit": "°F"}
